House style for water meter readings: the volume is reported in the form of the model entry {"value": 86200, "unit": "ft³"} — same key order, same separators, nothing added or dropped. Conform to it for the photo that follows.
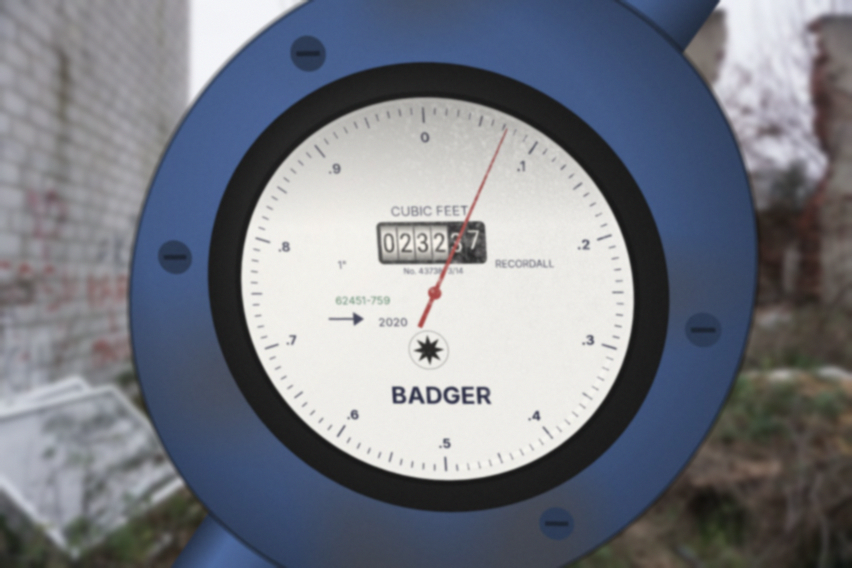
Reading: {"value": 23237.07, "unit": "ft³"}
